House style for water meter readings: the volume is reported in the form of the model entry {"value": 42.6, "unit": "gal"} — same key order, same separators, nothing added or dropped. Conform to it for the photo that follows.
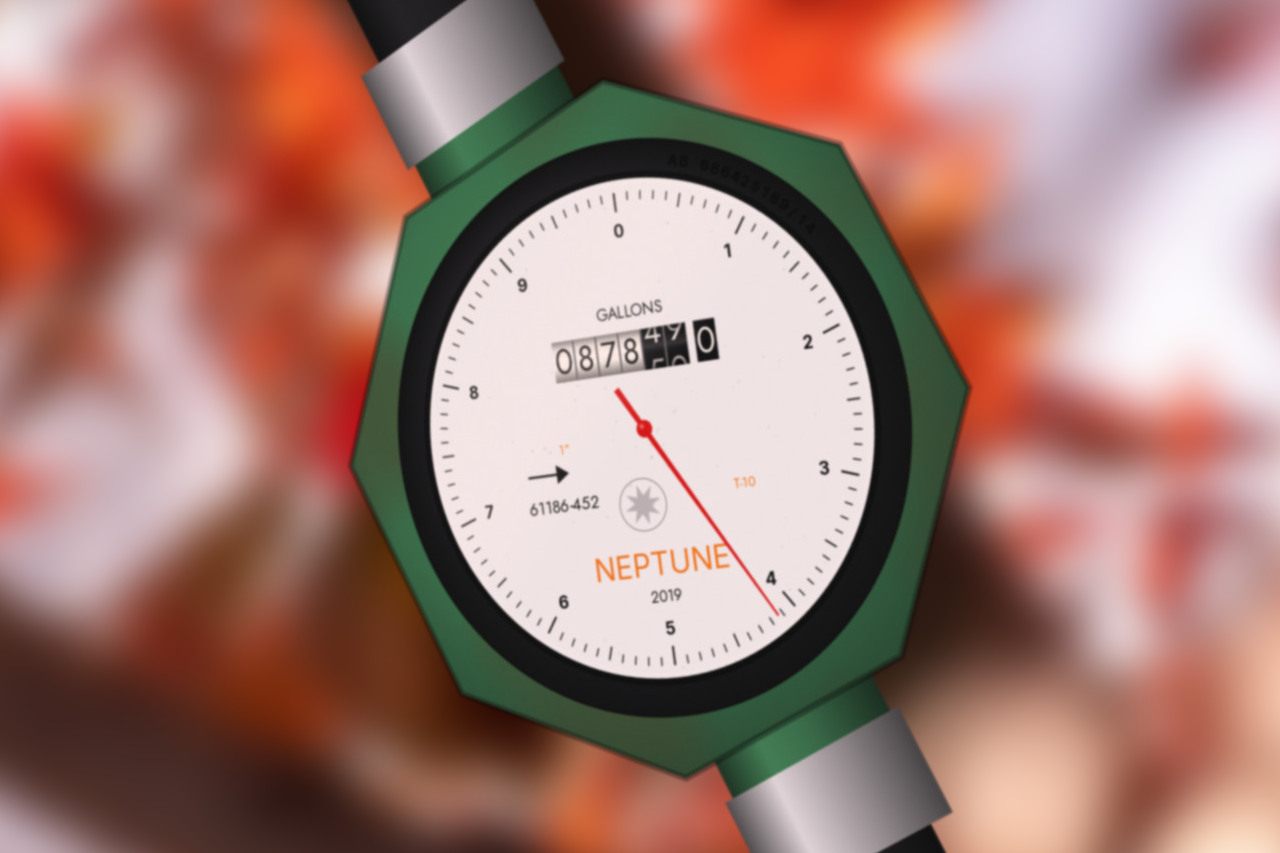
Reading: {"value": 878494.1, "unit": "gal"}
